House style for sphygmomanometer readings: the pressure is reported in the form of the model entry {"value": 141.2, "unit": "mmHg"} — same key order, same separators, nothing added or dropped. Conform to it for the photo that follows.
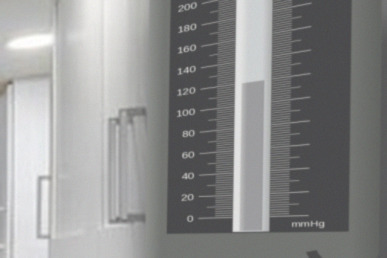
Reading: {"value": 120, "unit": "mmHg"}
